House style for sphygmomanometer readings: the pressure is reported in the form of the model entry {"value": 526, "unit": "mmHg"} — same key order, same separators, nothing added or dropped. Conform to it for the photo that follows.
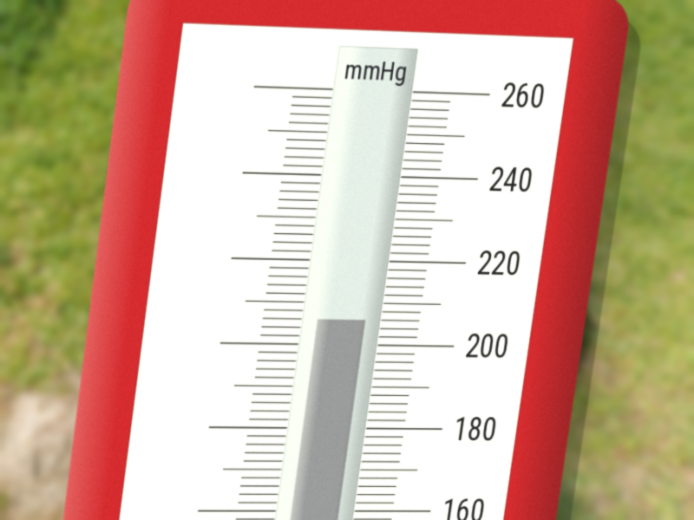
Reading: {"value": 206, "unit": "mmHg"}
